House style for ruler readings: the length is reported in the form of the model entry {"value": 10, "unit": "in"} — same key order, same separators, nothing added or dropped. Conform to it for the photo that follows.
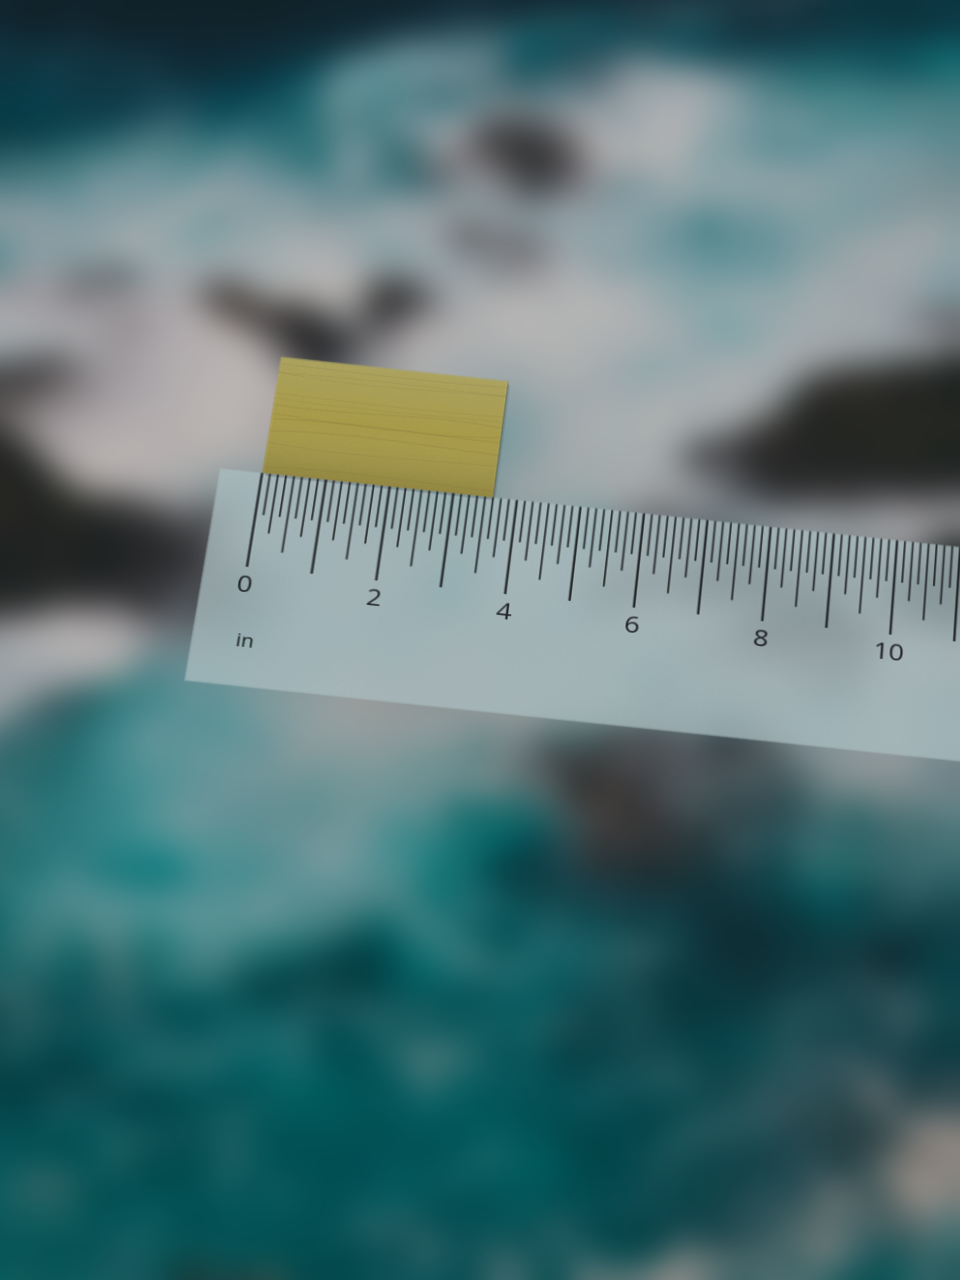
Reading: {"value": 3.625, "unit": "in"}
